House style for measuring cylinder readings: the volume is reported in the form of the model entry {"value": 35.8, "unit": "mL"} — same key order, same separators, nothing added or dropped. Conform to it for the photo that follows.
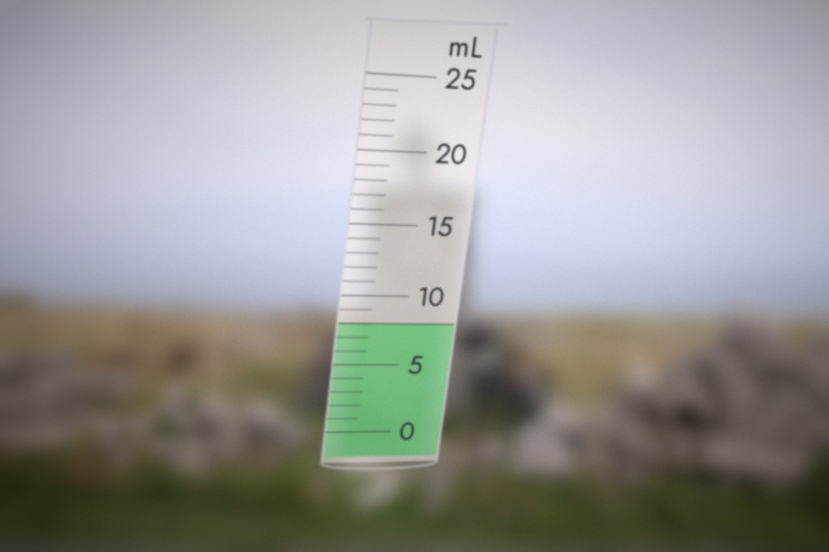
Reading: {"value": 8, "unit": "mL"}
